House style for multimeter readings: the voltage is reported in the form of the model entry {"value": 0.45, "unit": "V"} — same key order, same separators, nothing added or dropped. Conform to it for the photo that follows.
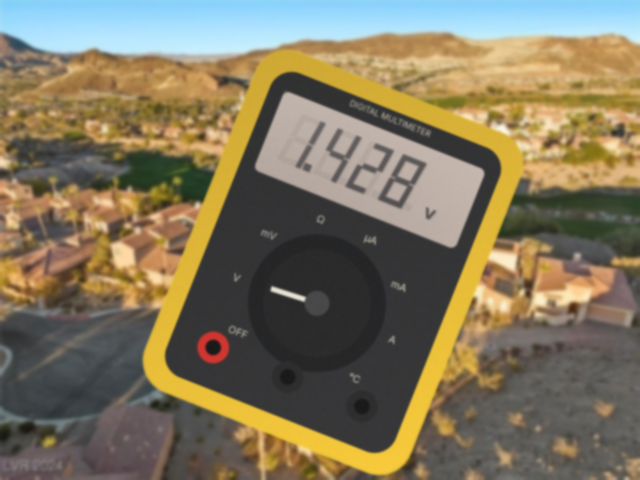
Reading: {"value": 1.428, "unit": "V"}
